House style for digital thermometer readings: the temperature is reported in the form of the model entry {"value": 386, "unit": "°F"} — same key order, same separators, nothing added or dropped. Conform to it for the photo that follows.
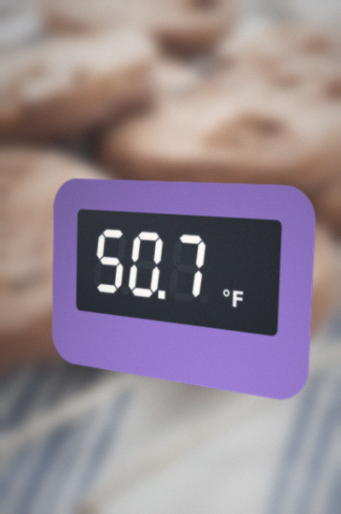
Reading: {"value": 50.7, "unit": "°F"}
